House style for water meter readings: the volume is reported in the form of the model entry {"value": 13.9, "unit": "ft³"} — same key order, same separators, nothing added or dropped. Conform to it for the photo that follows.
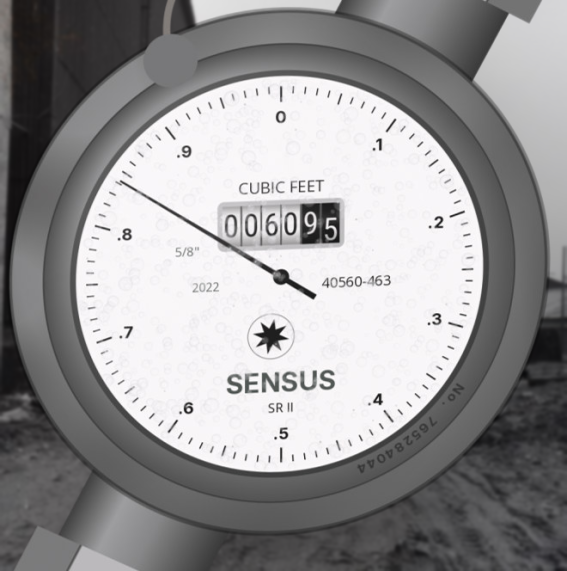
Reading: {"value": 6094.84, "unit": "ft³"}
